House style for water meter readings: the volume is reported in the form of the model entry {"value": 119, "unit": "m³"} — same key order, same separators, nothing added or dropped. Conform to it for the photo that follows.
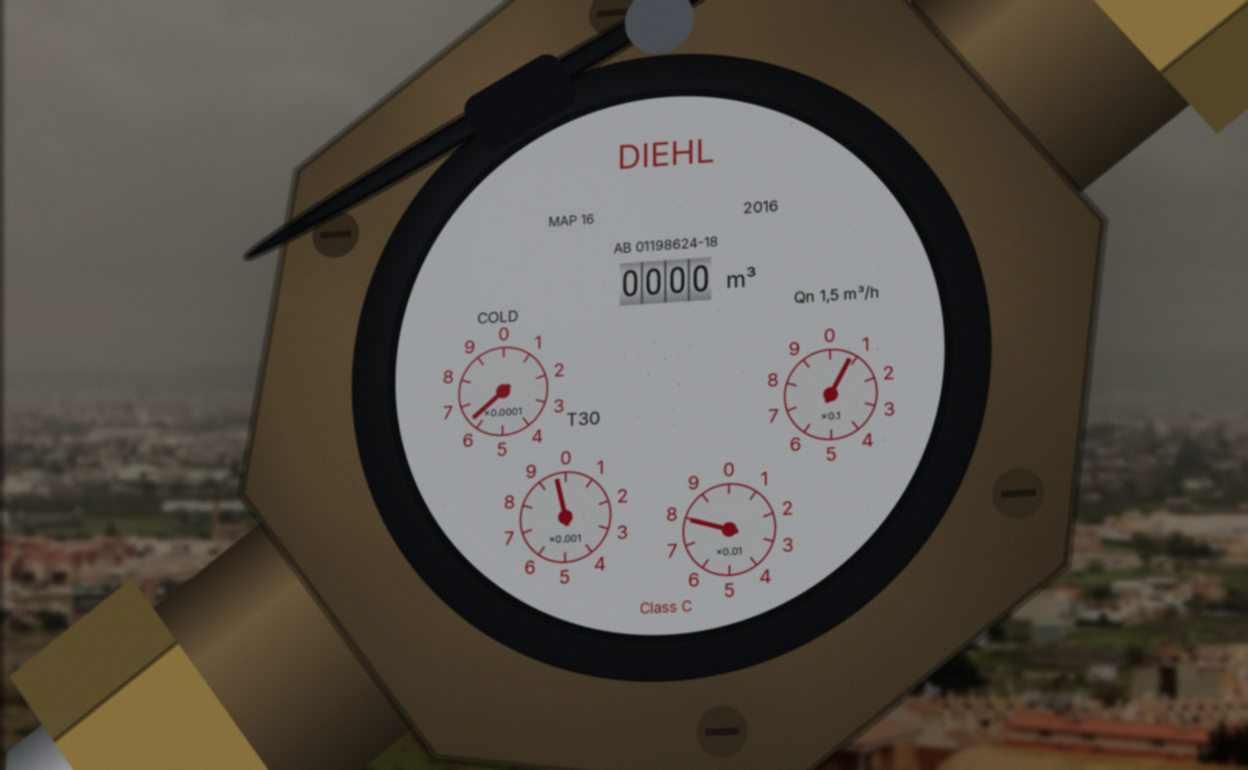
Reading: {"value": 0.0796, "unit": "m³"}
